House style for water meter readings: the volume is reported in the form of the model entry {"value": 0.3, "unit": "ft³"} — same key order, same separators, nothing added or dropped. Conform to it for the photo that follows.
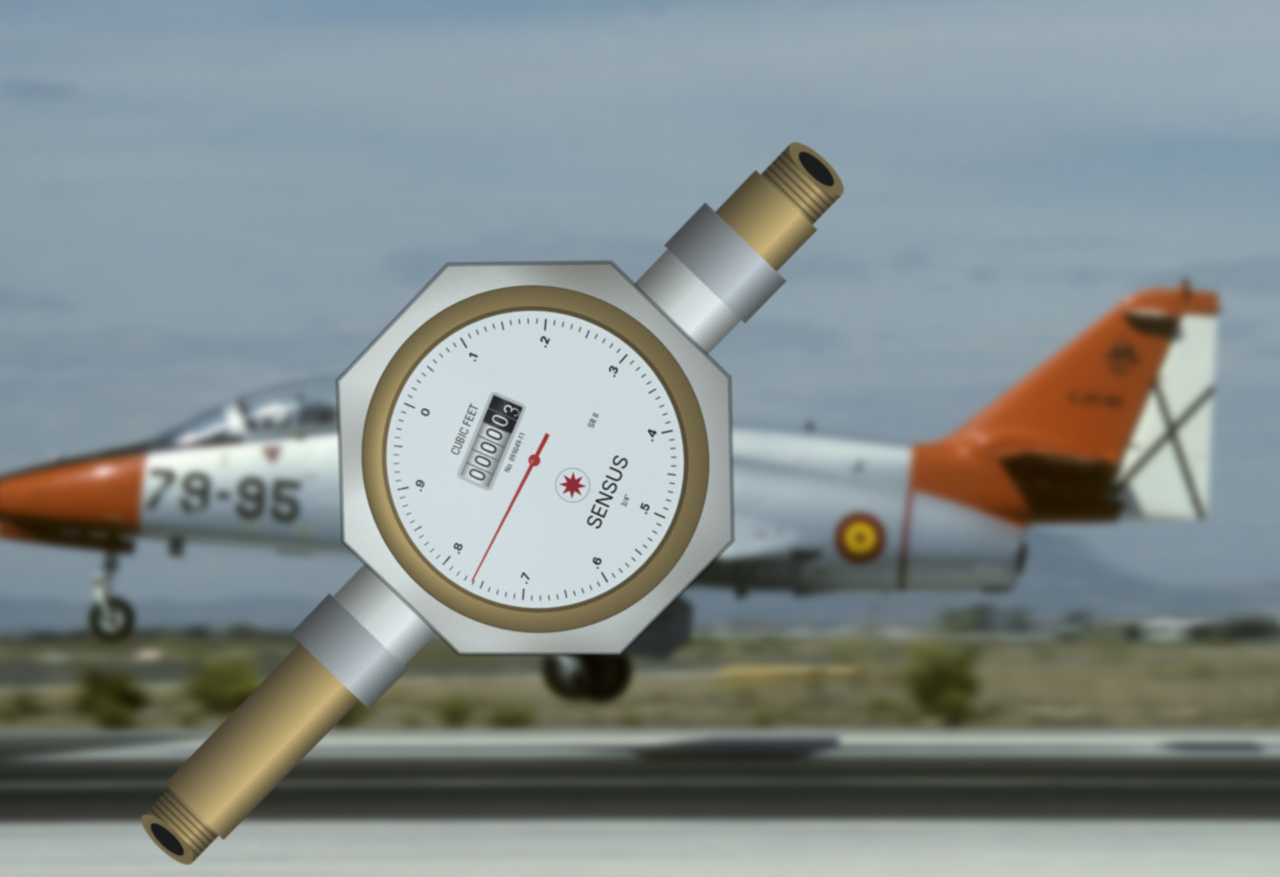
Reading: {"value": 2.76, "unit": "ft³"}
